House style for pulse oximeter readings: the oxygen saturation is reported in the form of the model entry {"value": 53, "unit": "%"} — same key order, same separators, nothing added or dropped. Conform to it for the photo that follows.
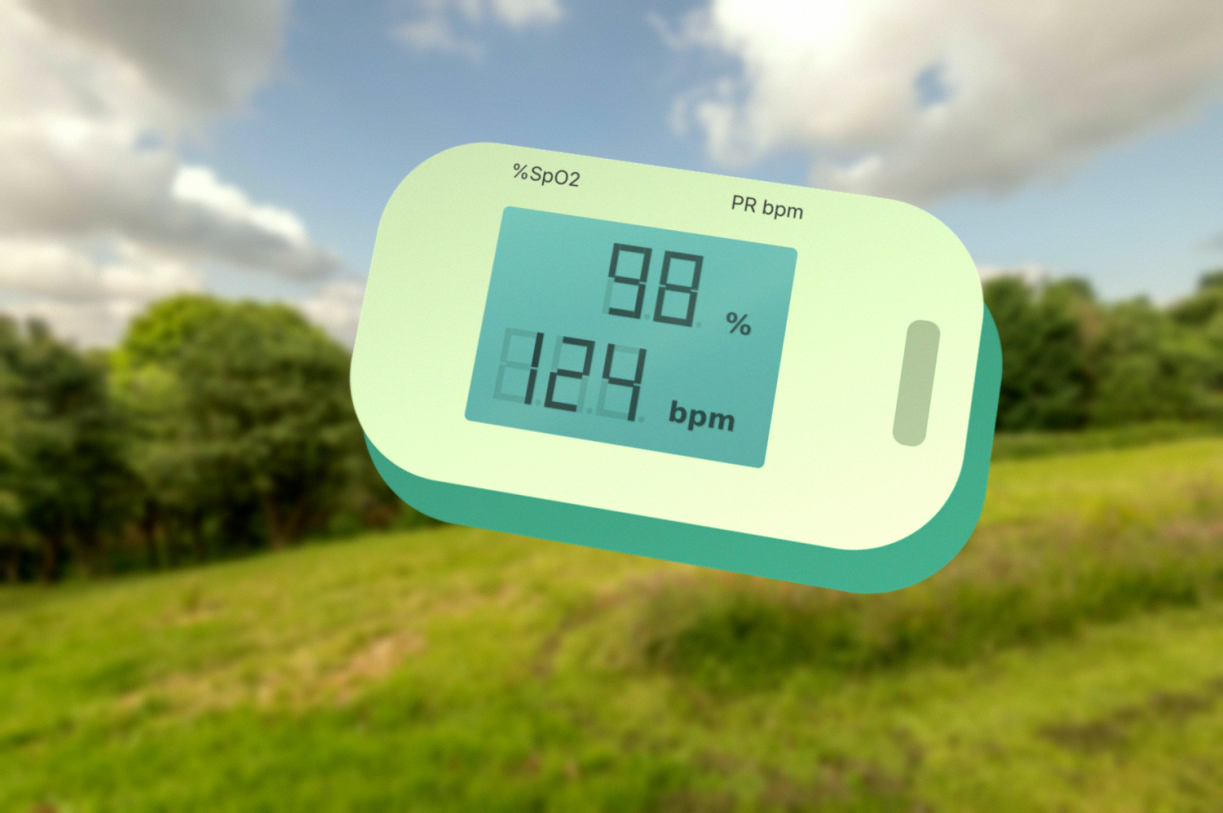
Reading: {"value": 98, "unit": "%"}
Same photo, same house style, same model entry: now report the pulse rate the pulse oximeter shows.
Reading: {"value": 124, "unit": "bpm"}
